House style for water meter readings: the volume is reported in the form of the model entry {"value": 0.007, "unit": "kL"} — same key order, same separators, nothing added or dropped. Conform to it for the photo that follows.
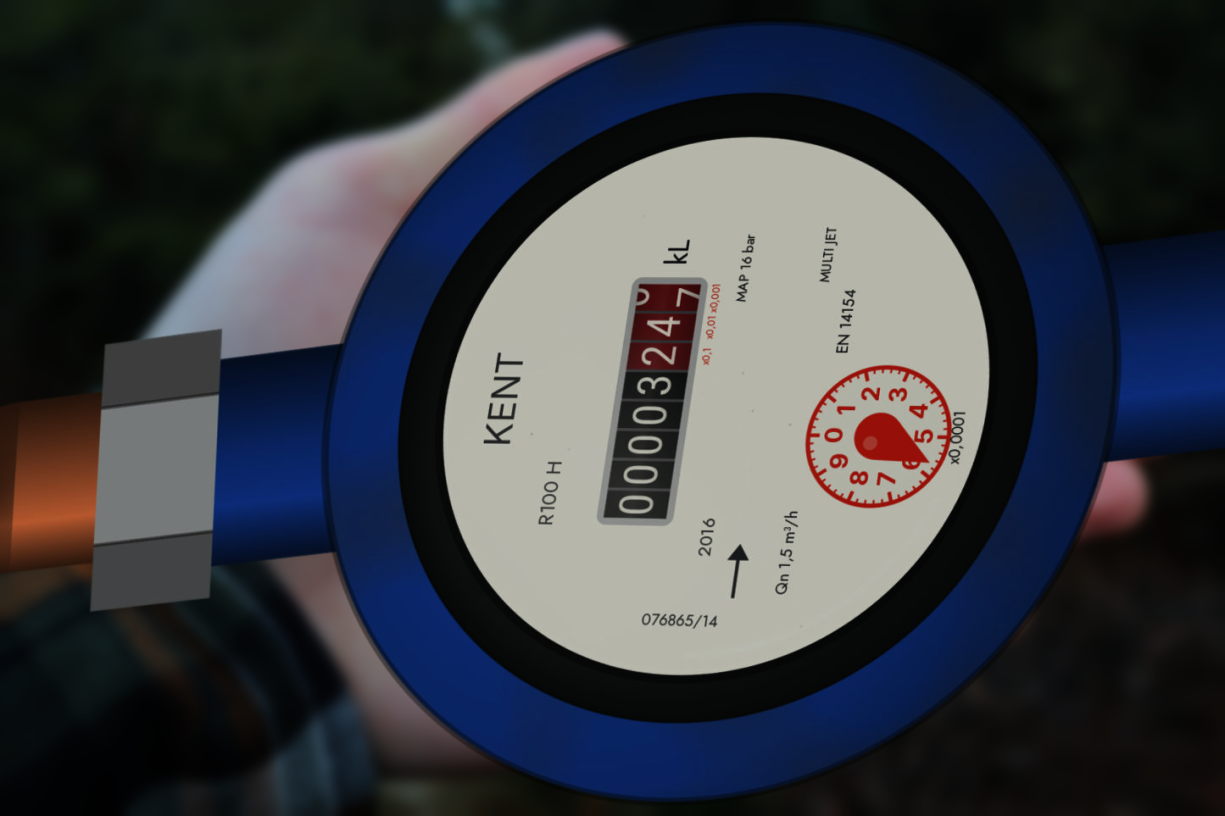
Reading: {"value": 3.2465, "unit": "kL"}
